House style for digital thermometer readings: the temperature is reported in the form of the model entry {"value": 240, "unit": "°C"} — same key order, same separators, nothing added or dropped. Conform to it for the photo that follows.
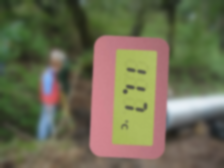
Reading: {"value": 11.7, "unit": "°C"}
